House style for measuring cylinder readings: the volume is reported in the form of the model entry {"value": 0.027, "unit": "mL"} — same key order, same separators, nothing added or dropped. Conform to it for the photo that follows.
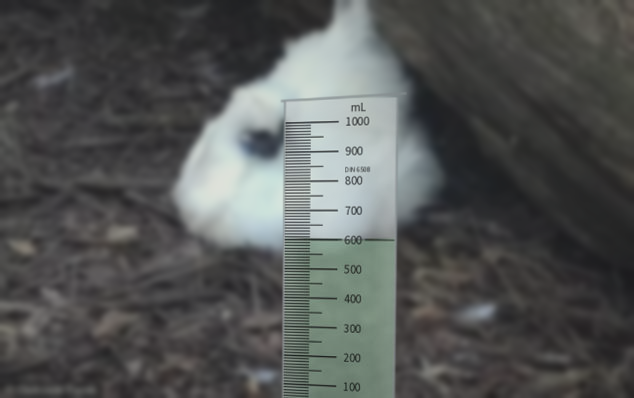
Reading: {"value": 600, "unit": "mL"}
